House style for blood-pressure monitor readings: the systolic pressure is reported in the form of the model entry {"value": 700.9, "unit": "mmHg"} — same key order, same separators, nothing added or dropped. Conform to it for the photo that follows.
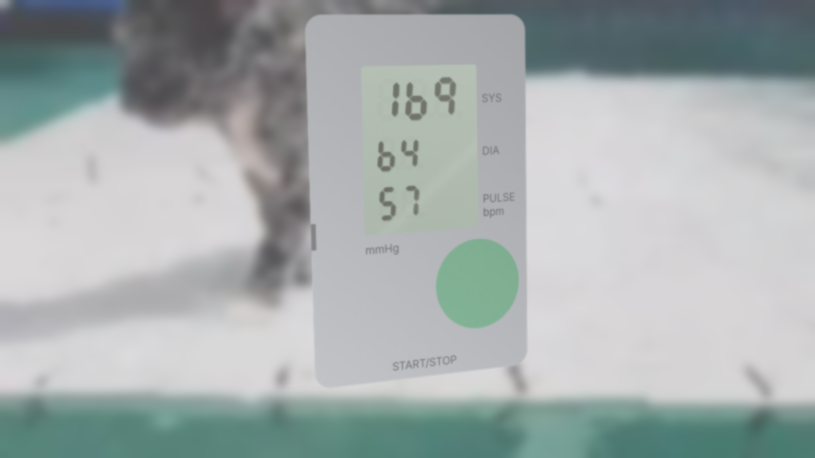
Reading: {"value": 169, "unit": "mmHg"}
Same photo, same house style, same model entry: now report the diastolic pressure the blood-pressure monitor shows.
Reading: {"value": 64, "unit": "mmHg"}
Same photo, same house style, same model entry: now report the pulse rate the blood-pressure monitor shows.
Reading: {"value": 57, "unit": "bpm"}
